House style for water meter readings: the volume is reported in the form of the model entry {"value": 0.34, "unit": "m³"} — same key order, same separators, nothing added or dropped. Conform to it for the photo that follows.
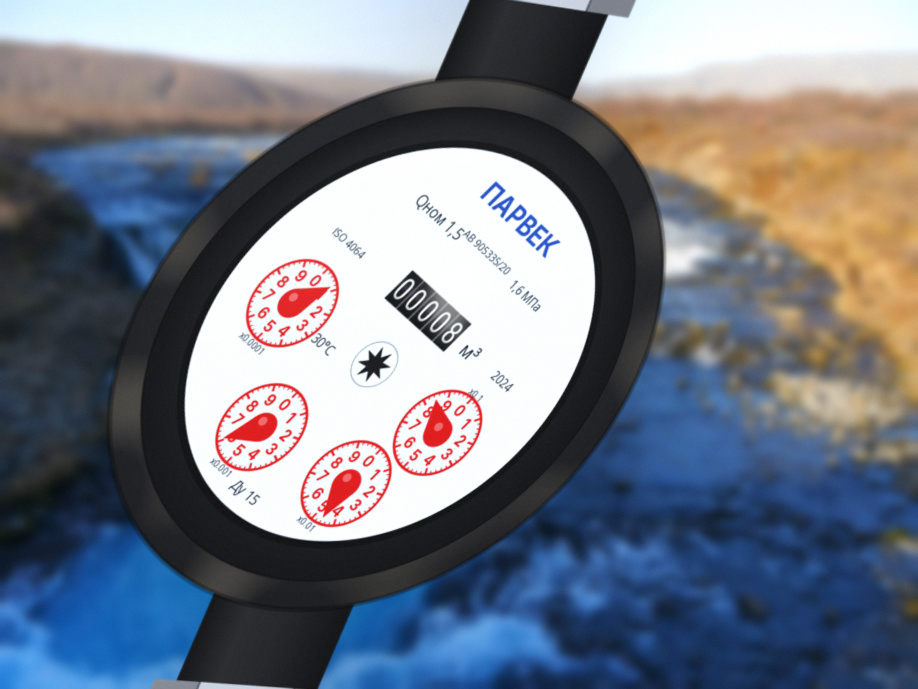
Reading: {"value": 8.8460, "unit": "m³"}
